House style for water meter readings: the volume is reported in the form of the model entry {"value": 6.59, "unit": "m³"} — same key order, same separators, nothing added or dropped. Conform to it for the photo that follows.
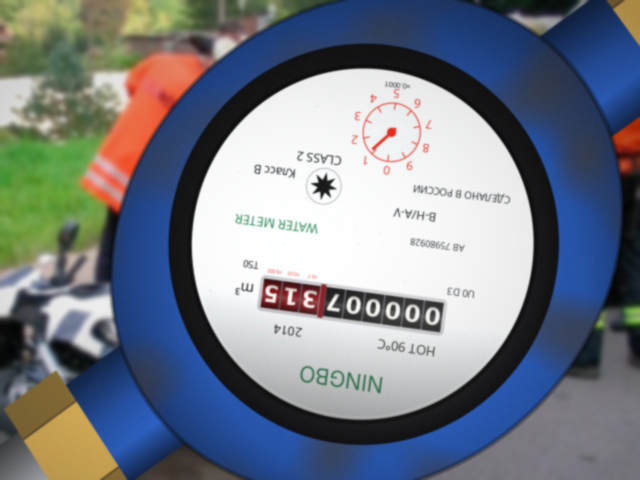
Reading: {"value": 7.3151, "unit": "m³"}
